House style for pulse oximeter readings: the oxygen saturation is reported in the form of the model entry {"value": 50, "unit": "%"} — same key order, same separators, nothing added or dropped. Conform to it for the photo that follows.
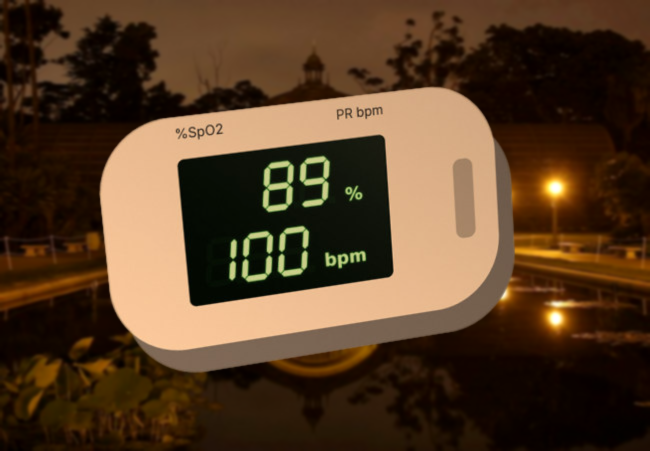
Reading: {"value": 89, "unit": "%"}
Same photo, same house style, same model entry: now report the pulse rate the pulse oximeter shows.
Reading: {"value": 100, "unit": "bpm"}
